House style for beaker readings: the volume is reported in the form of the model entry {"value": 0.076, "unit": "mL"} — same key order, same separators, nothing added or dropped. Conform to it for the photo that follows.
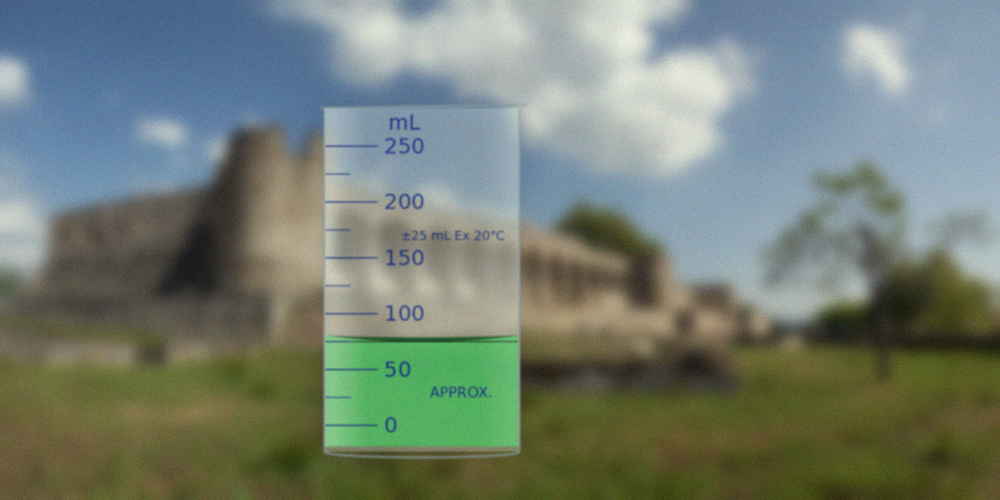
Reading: {"value": 75, "unit": "mL"}
